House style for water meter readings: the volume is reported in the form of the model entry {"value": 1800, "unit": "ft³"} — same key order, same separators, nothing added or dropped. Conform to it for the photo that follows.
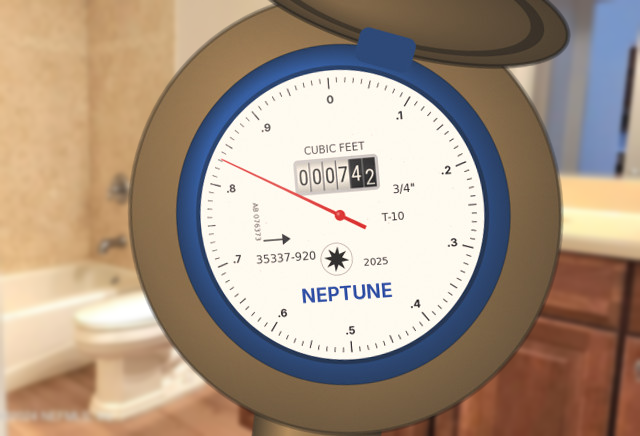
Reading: {"value": 741.83, "unit": "ft³"}
